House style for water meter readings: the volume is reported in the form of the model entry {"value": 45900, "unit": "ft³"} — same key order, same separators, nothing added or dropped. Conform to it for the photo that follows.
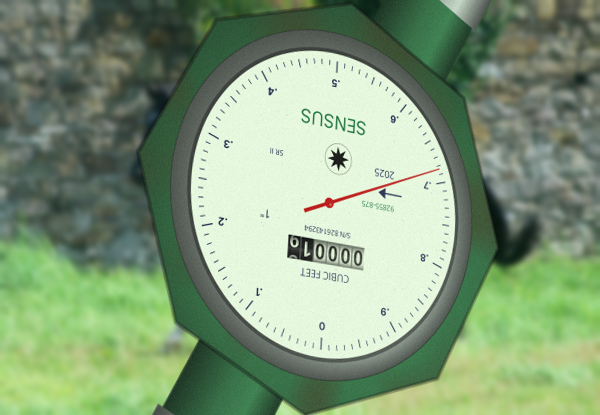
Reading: {"value": 18.68, "unit": "ft³"}
